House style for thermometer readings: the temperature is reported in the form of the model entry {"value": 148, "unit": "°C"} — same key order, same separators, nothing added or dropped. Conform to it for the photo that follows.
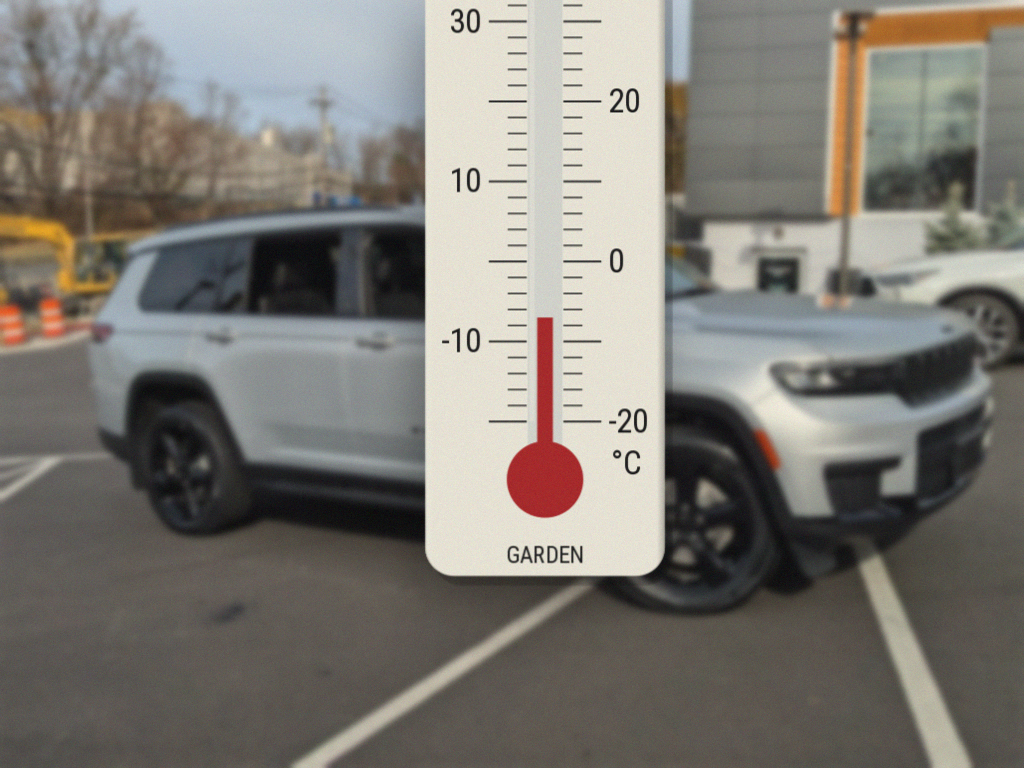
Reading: {"value": -7, "unit": "°C"}
